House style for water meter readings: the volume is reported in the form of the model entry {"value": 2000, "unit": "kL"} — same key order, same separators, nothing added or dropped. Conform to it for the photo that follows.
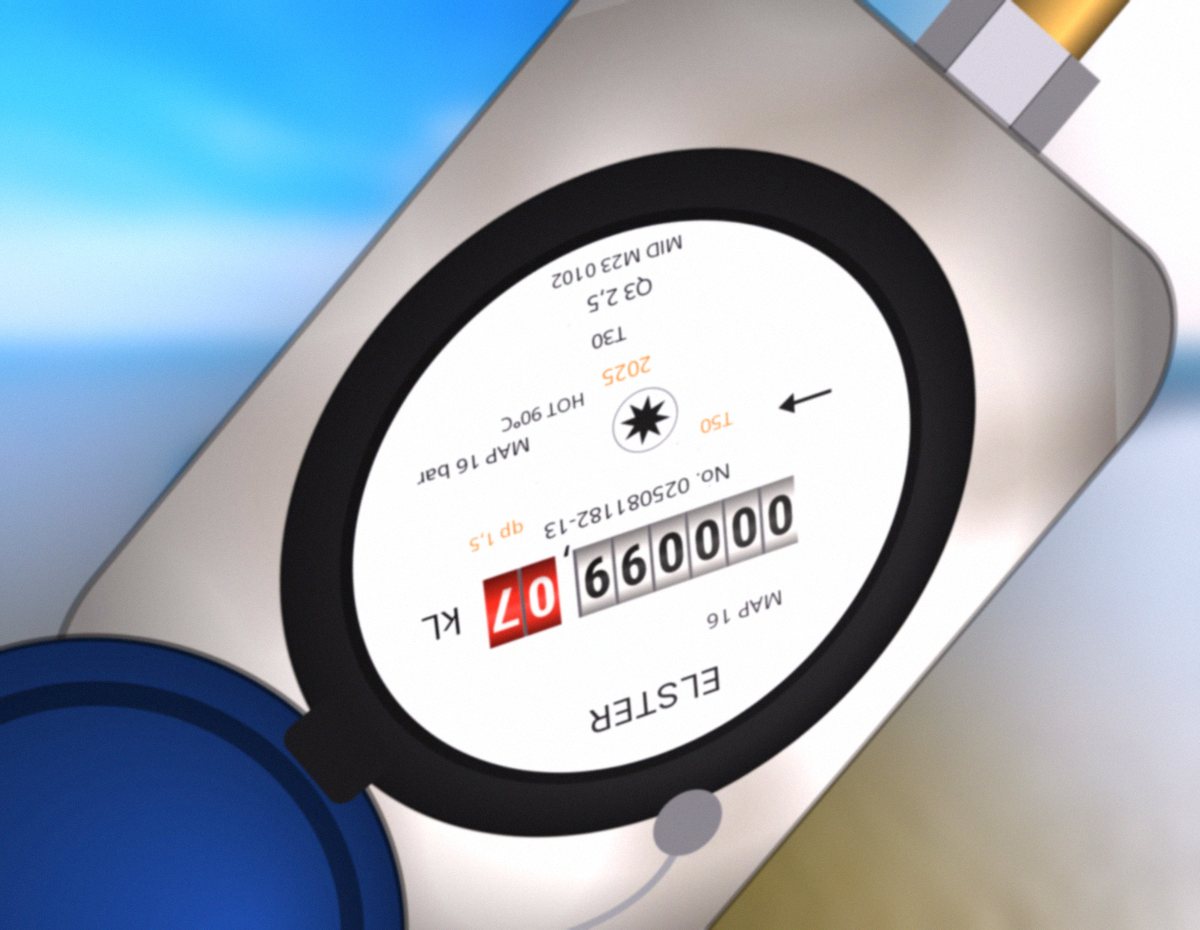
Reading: {"value": 99.07, "unit": "kL"}
